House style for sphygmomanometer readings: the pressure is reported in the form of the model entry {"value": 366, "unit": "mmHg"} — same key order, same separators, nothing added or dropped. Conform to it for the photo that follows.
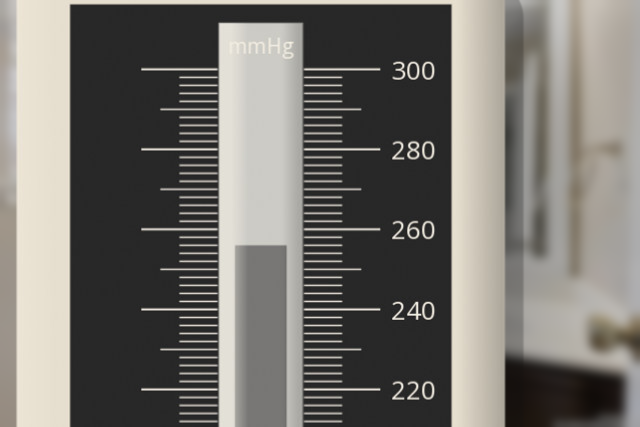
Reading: {"value": 256, "unit": "mmHg"}
